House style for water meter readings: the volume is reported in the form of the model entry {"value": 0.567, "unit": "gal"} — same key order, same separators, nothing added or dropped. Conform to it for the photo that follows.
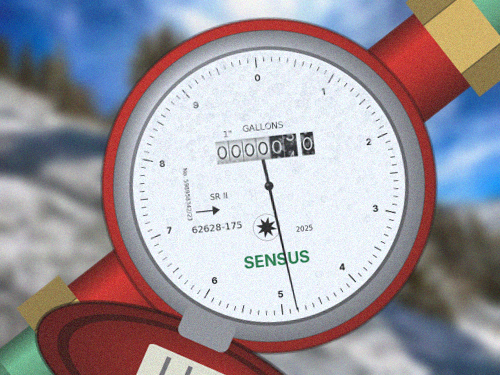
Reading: {"value": 34.8, "unit": "gal"}
